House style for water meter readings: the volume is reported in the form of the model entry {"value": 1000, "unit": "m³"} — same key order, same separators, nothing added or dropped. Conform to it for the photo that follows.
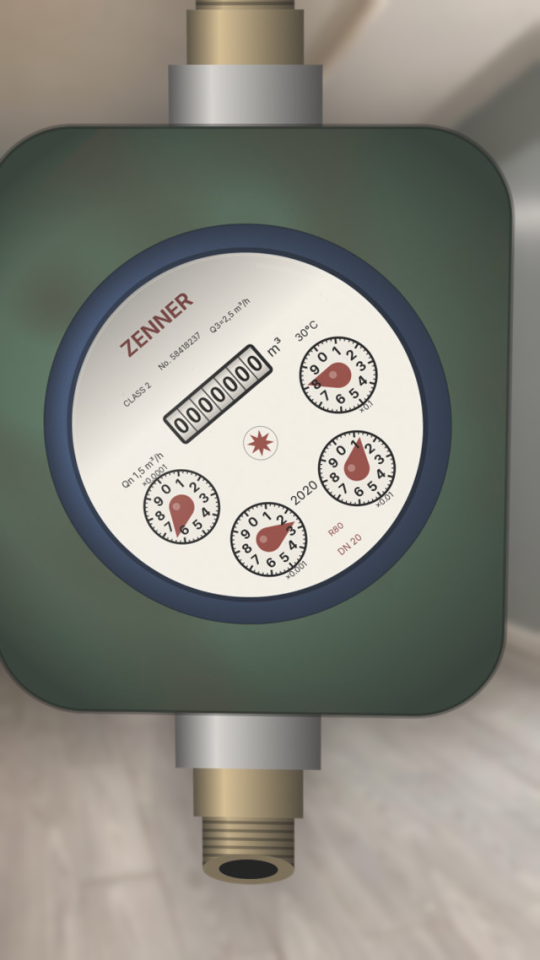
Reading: {"value": 0.8126, "unit": "m³"}
